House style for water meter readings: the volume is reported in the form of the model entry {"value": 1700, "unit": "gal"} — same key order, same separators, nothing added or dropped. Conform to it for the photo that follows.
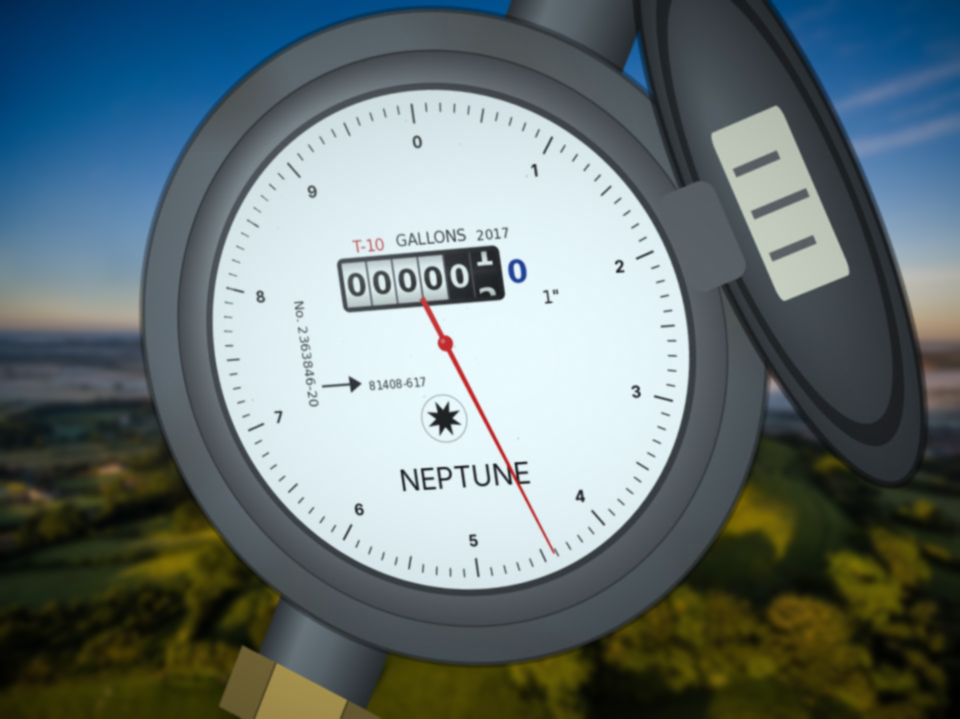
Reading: {"value": 14.4, "unit": "gal"}
